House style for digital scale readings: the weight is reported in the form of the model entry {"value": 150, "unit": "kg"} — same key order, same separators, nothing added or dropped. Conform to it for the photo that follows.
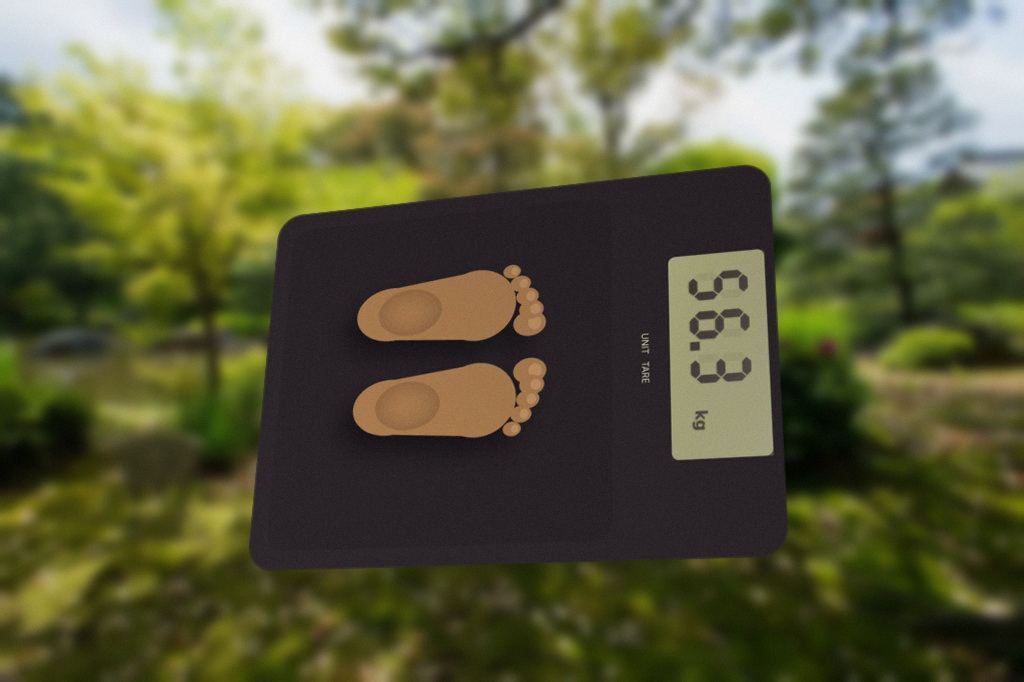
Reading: {"value": 56.3, "unit": "kg"}
